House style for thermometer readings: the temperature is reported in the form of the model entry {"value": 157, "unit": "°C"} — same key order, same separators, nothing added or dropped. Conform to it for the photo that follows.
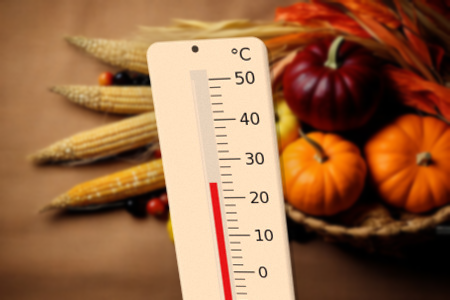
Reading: {"value": 24, "unit": "°C"}
